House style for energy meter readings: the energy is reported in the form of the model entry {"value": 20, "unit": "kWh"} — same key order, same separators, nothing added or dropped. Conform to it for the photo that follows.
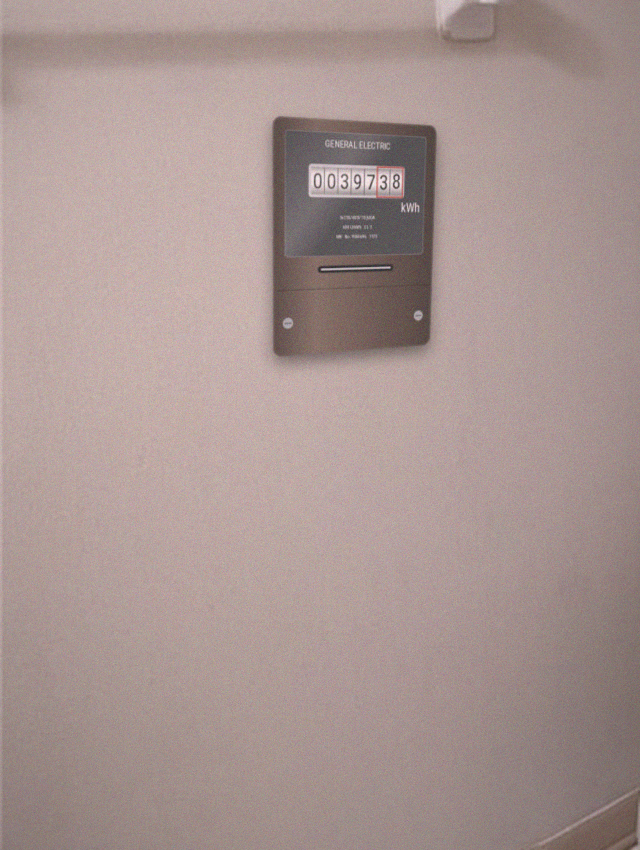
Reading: {"value": 397.38, "unit": "kWh"}
